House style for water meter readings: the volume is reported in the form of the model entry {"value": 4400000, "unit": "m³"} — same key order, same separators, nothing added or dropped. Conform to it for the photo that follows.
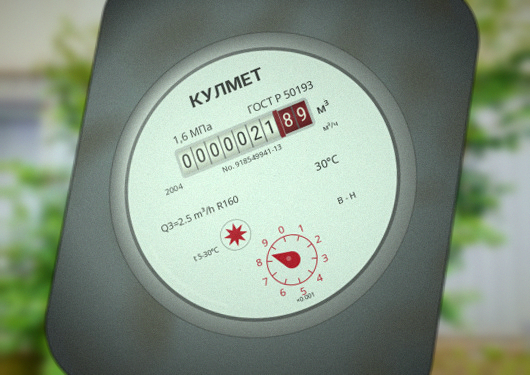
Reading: {"value": 21.898, "unit": "m³"}
